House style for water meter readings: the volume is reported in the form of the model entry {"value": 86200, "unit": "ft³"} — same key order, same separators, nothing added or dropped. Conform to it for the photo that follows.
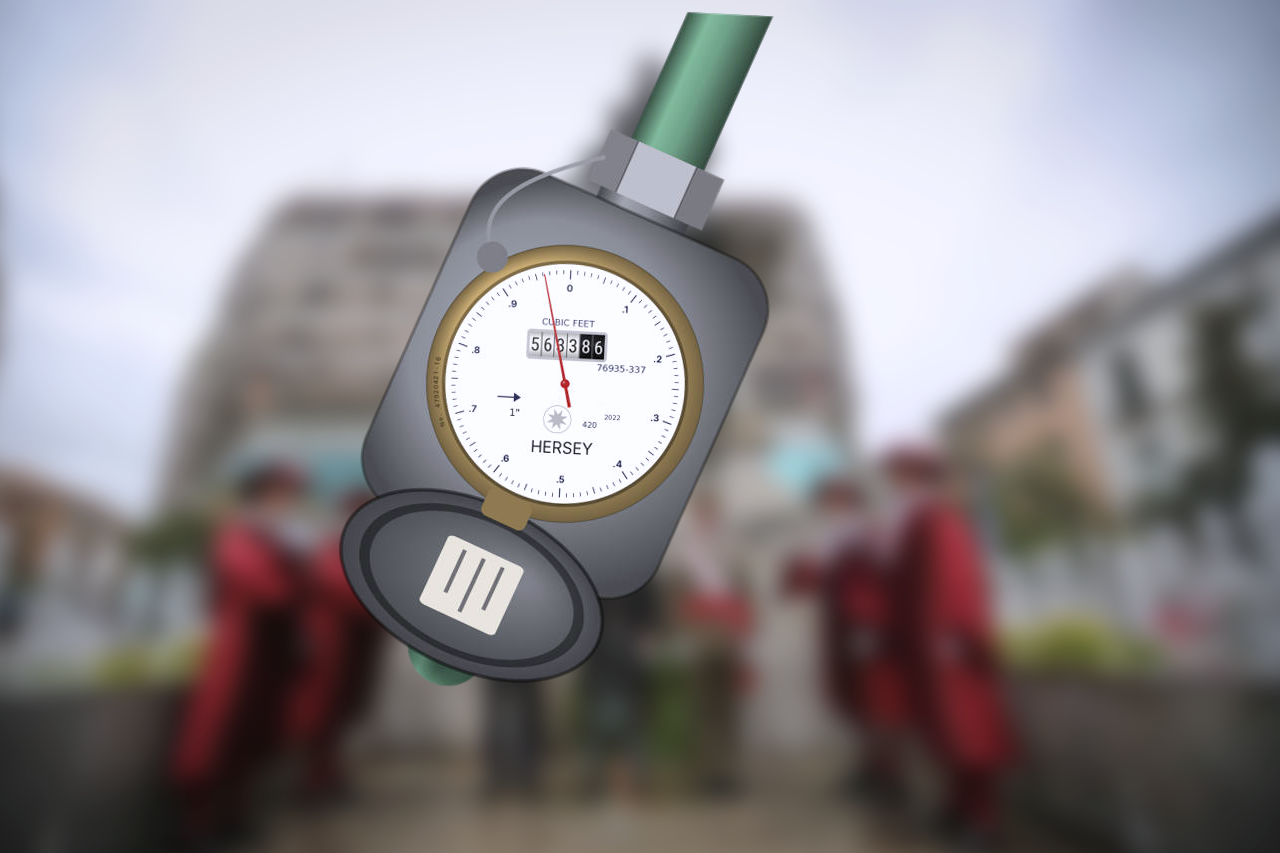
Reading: {"value": 563385.96, "unit": "ft³"}
